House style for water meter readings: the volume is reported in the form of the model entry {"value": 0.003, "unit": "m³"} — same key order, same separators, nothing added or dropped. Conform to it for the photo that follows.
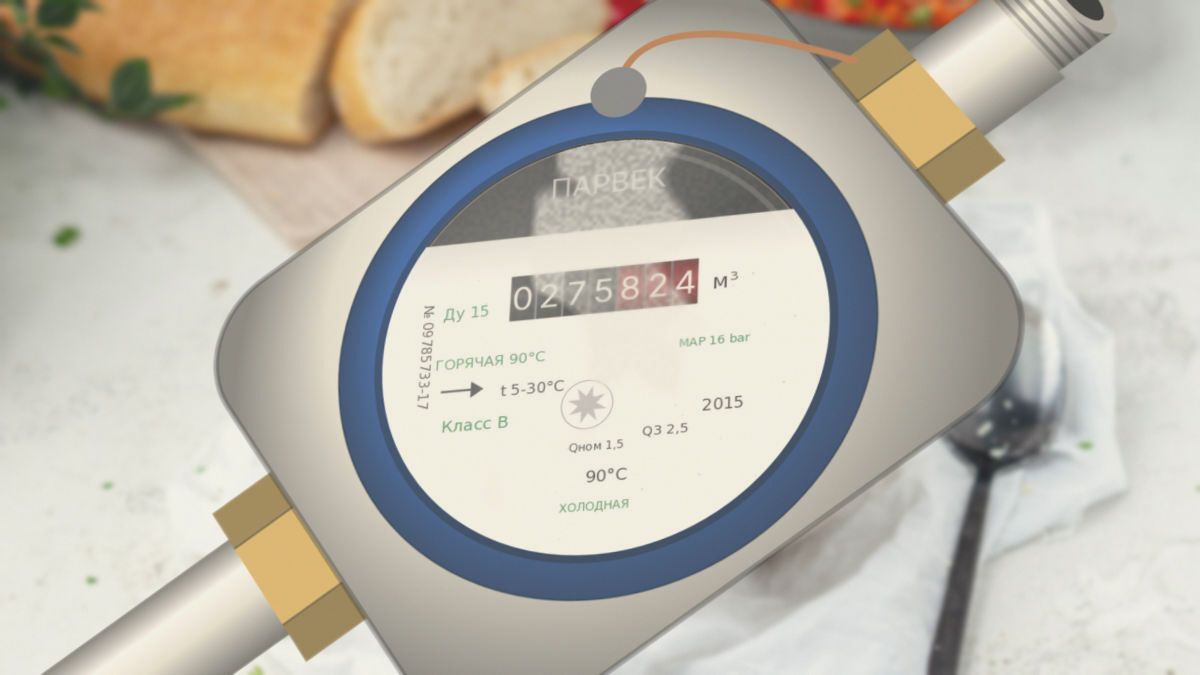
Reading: {"value": 275.824, "unit": "m³"}
